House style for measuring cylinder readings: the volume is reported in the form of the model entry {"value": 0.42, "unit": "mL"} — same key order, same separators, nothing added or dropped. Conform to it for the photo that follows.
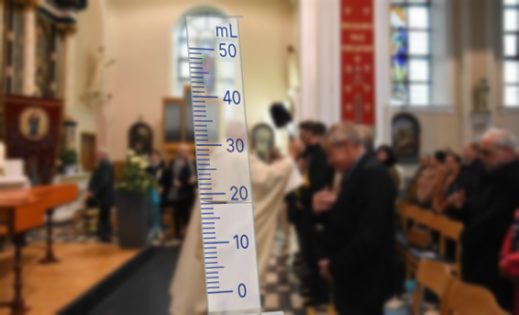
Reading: {"value": 18, "unit": "mL"}
